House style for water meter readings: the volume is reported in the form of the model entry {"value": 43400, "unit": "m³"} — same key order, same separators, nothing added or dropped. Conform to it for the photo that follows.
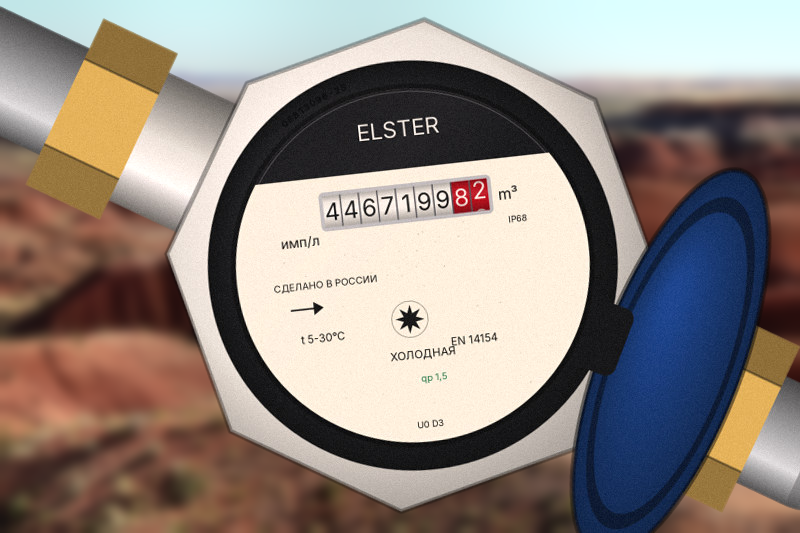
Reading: {"value": 4467199.82, "unit": "m³"}
